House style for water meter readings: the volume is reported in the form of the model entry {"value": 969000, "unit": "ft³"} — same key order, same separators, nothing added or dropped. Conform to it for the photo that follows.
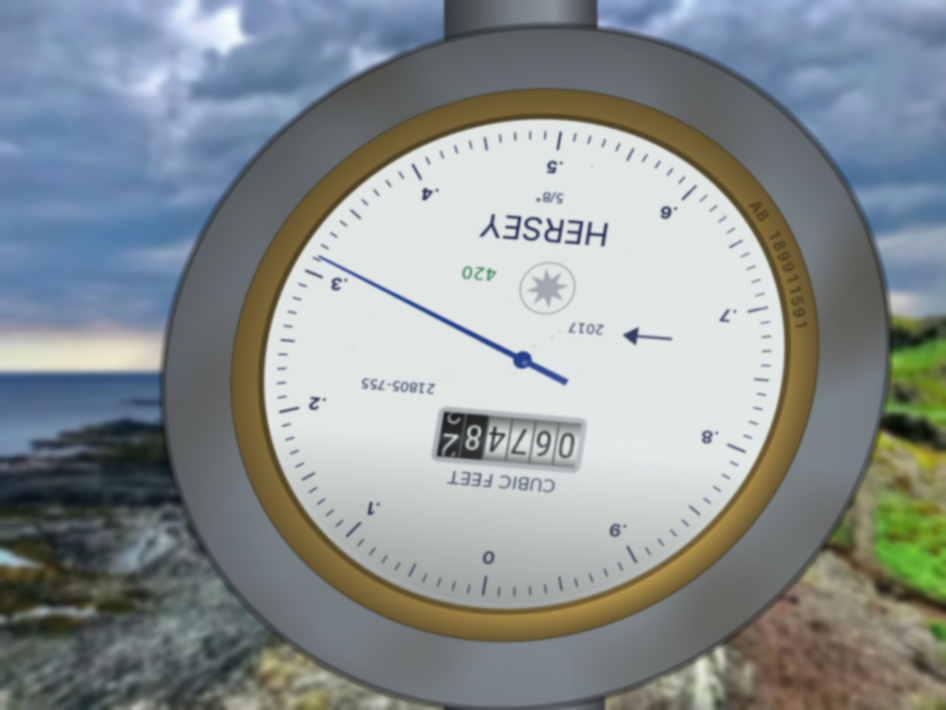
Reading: {"value": 67482.31, "unit": "ft³"}
